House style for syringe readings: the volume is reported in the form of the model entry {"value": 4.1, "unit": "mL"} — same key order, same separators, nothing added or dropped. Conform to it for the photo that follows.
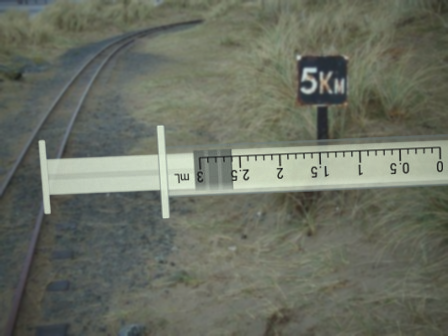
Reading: {"value": 2.6, "unit": "mL"}
